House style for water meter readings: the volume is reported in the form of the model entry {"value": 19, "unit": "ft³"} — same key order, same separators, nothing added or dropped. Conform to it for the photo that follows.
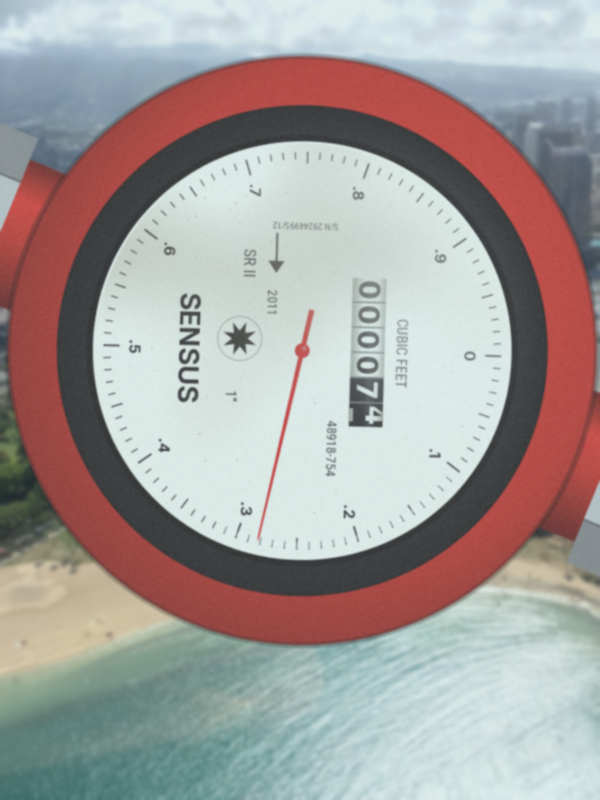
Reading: {"value": 74.28, "unit": "ft³"}
